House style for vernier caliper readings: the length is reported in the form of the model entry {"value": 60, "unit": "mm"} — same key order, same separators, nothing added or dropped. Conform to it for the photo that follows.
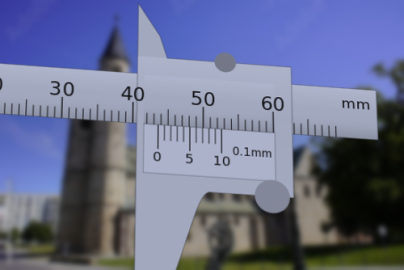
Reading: {"value": 43.6, "unit": "mm"}
